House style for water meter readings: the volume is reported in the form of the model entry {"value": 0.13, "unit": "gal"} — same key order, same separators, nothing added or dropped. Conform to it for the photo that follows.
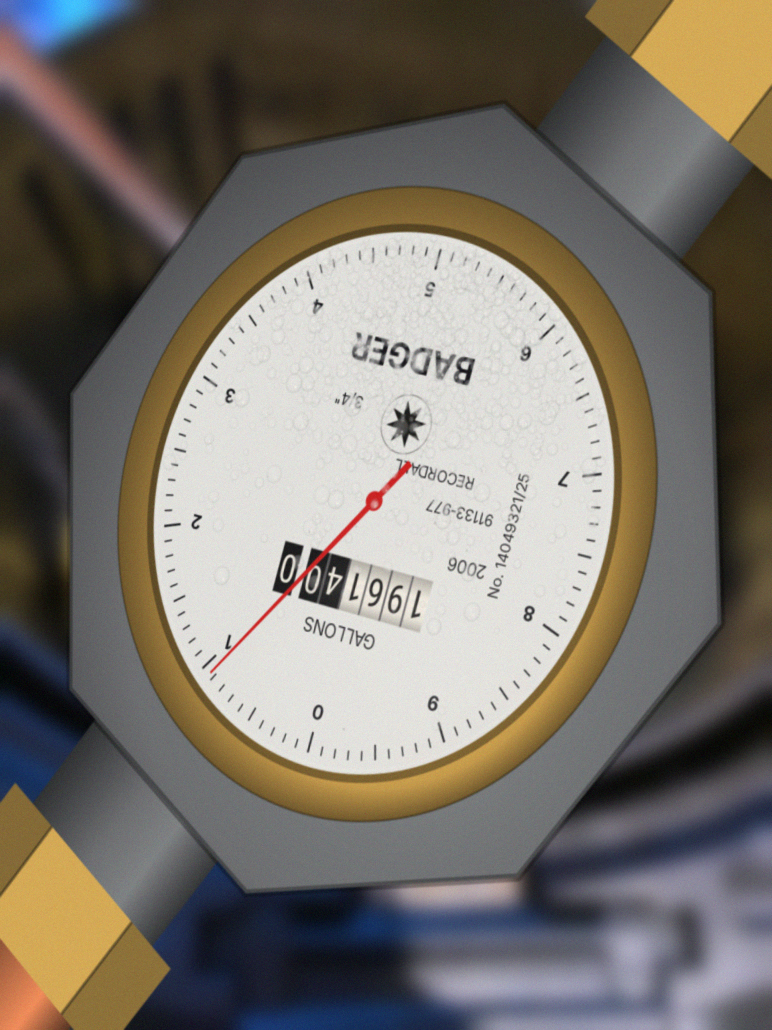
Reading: {"value": 1961400.9, "unit": "gal"}
